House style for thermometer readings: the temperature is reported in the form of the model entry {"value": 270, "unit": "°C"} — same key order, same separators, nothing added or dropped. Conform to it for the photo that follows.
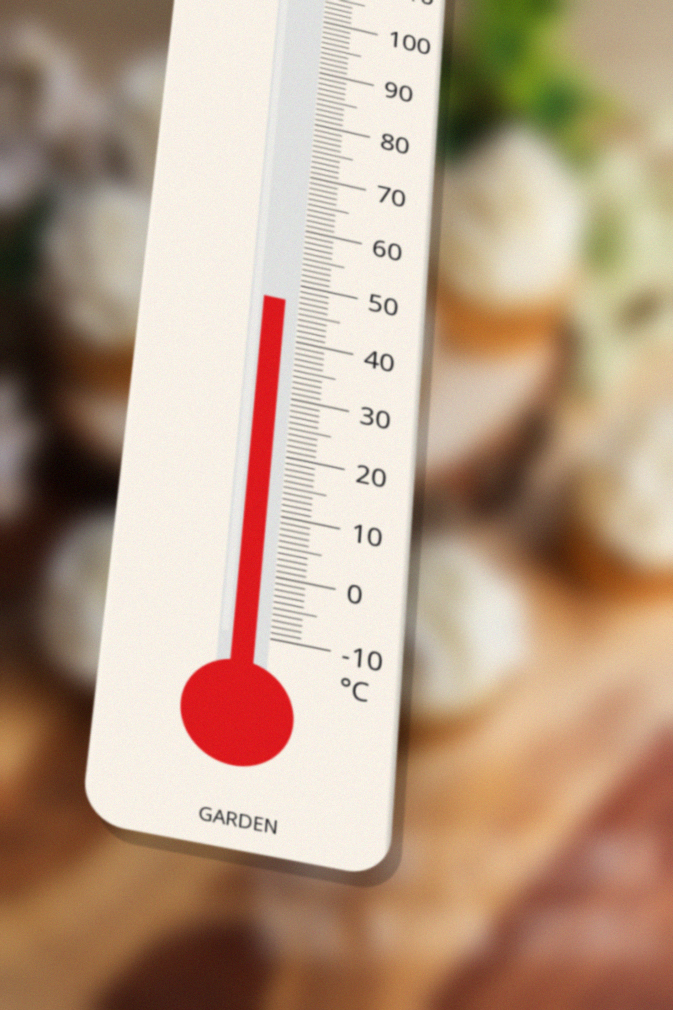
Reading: {"value": 47, "unit": "°C"}
